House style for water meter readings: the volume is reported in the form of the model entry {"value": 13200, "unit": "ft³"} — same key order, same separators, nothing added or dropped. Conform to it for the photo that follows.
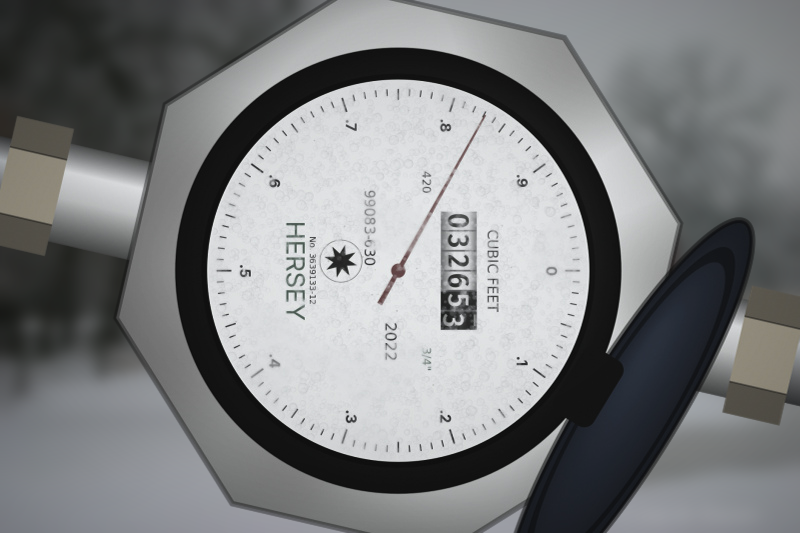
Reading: {"value": 32652.83, "unit": "ft³"}
